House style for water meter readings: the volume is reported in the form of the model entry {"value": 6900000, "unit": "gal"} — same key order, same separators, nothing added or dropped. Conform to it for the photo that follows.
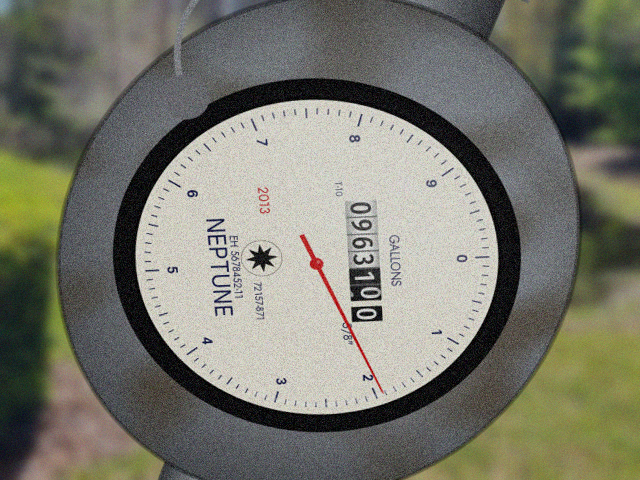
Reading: {"value": 963101.9, "unit": "gal"}
